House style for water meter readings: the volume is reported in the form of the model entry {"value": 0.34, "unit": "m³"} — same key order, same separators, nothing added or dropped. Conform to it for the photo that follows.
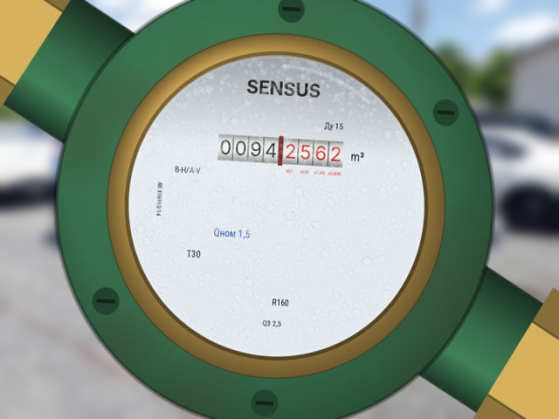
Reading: {"value": 94.2562, "unit": "m³"}
